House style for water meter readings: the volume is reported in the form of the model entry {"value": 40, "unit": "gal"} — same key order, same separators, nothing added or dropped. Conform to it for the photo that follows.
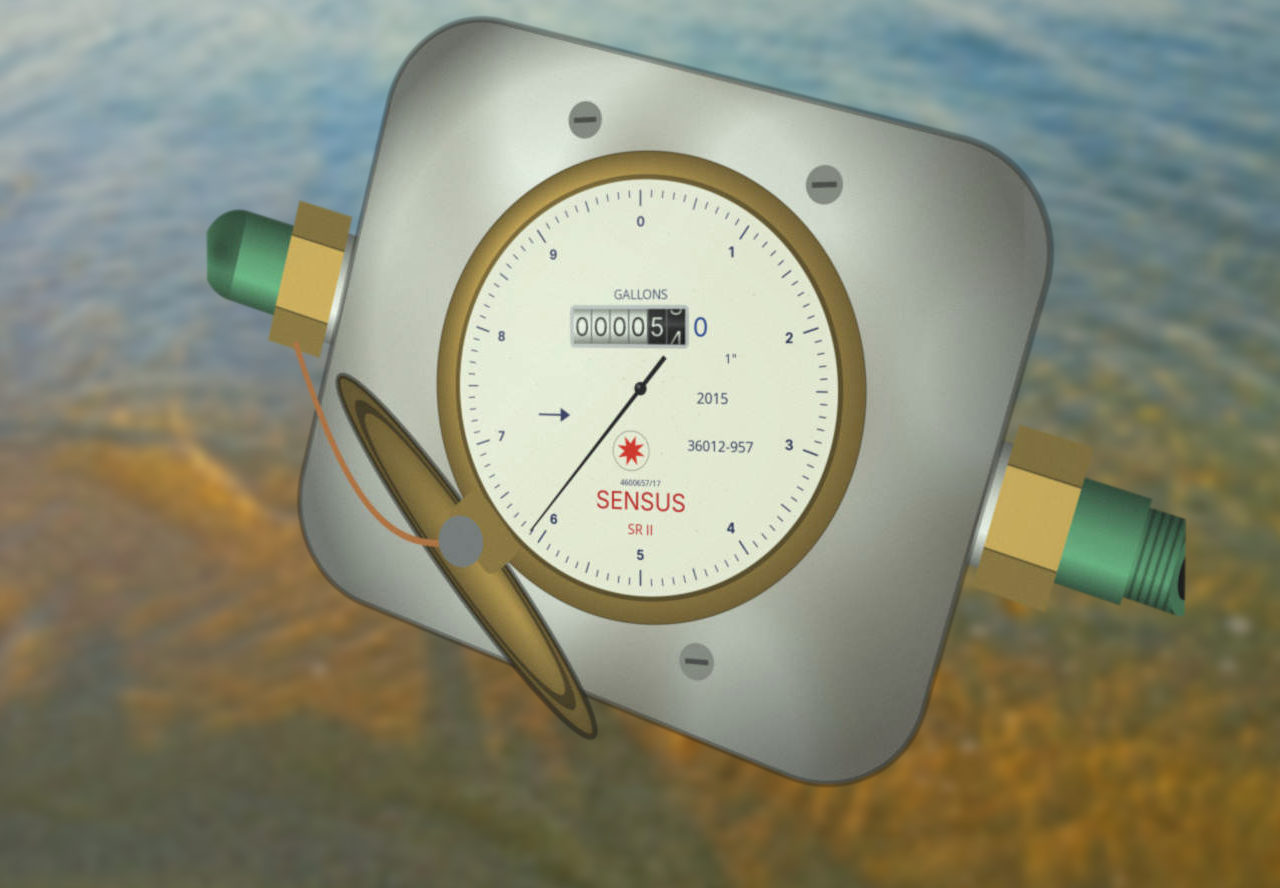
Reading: {"value": 536.1, "unit": "gal"}
